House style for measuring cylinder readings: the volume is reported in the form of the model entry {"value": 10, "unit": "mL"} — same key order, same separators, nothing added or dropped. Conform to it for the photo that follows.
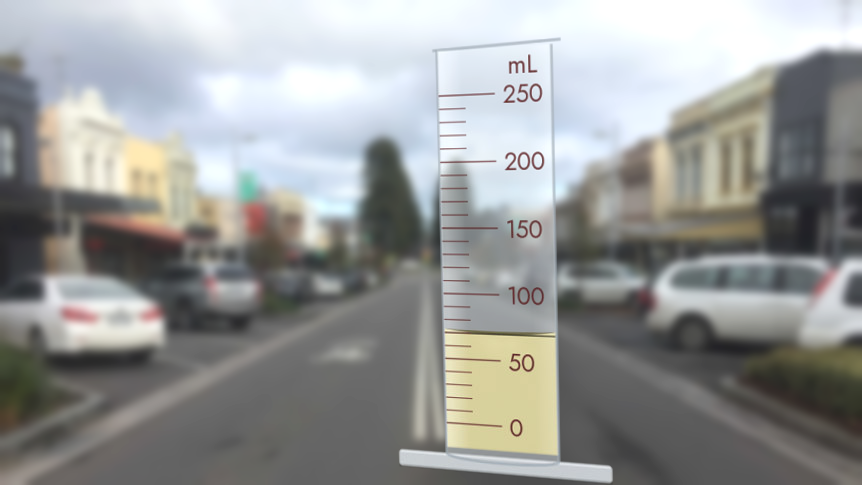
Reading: {"value": 70, "unit": "mL"}
